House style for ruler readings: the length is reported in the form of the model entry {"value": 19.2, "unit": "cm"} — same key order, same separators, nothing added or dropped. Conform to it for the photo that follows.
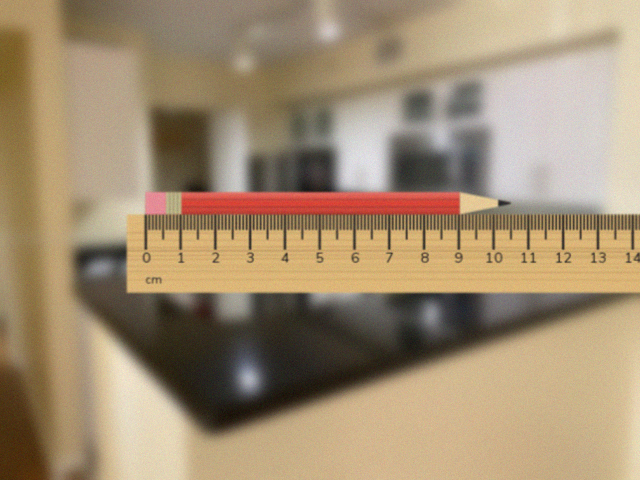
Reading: {"value": 10.5, "unit": "cm"}
